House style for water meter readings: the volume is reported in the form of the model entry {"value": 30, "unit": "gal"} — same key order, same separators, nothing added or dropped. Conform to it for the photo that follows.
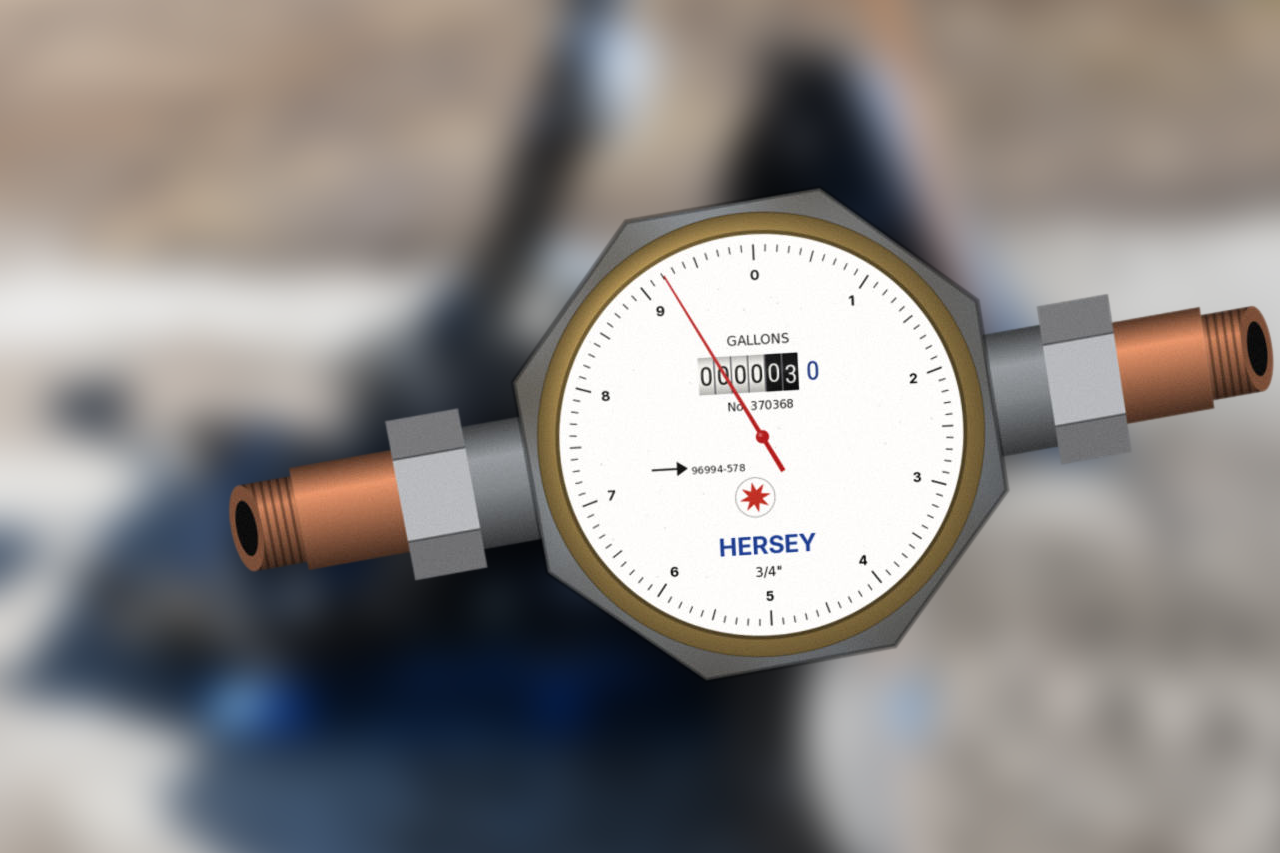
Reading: {"value": 29.2, "unit": "gal"}
